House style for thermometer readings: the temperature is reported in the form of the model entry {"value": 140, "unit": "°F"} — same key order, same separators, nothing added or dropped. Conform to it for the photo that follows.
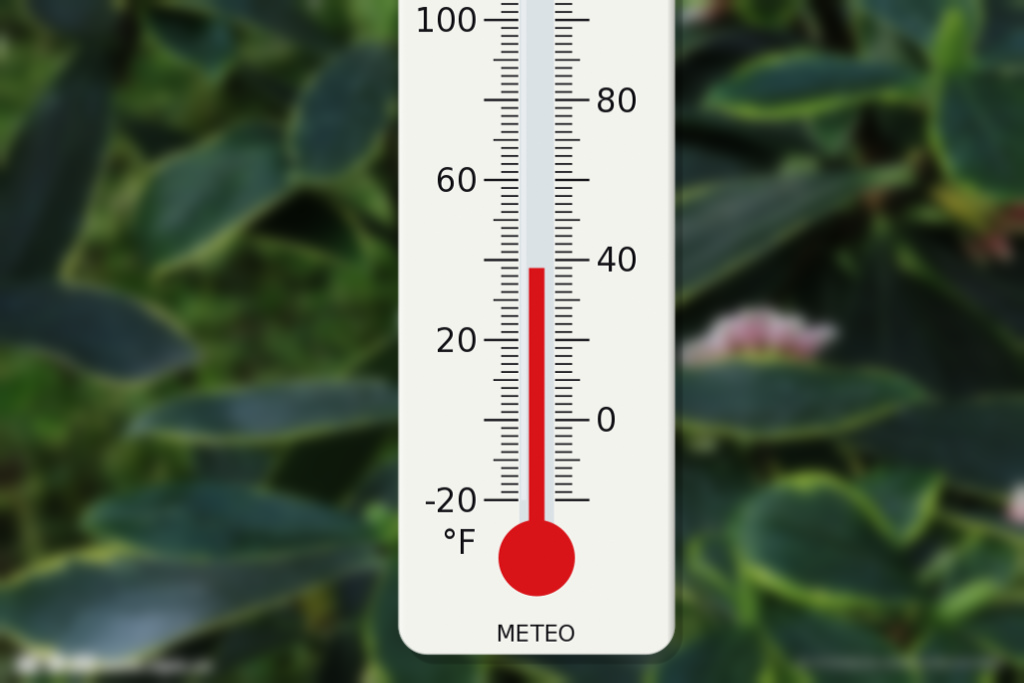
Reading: {"value": 38, "unit": "°F"}
